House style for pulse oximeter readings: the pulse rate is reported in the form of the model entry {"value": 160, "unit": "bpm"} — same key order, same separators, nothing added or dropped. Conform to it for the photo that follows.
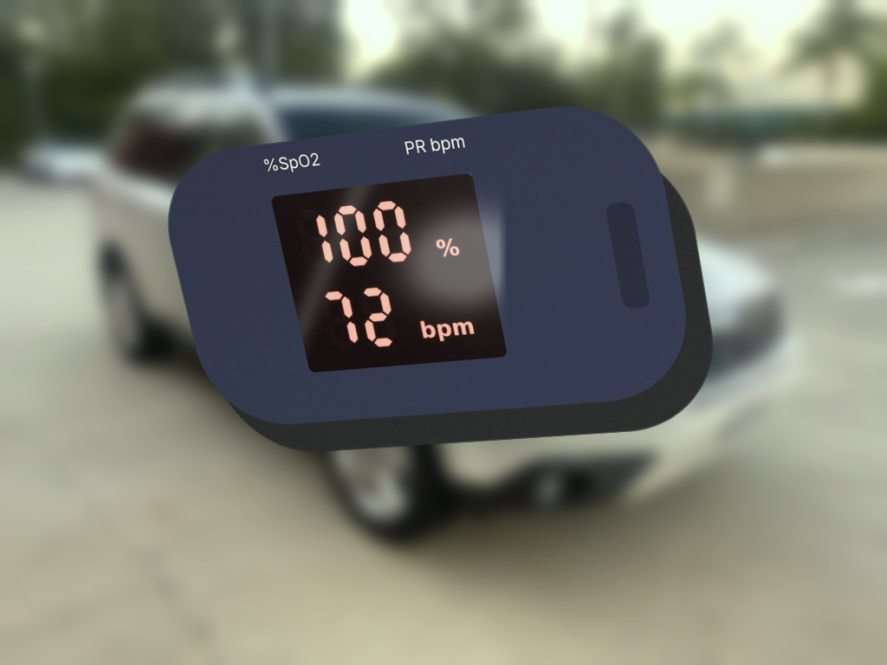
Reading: {"value": 72, "unit": "bpm"}
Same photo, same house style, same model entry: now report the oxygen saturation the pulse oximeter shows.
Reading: {"value": 100, "unit": "%"}
